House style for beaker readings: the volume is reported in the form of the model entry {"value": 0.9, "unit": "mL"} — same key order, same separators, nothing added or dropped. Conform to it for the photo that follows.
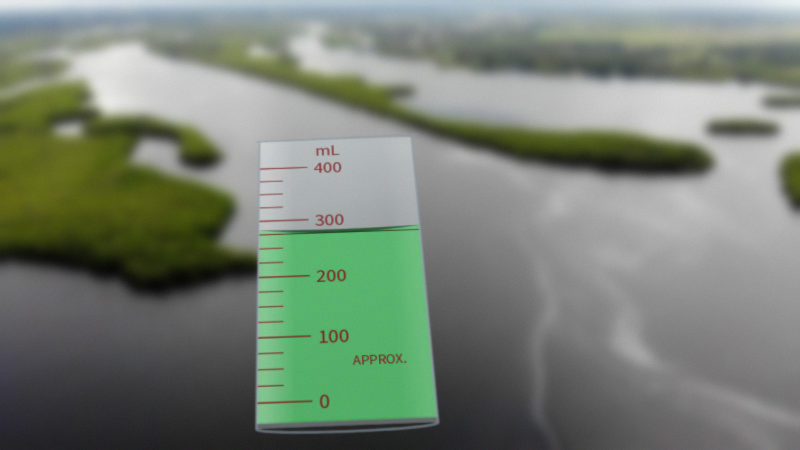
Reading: {"value": 275, "unit": "mL"}
